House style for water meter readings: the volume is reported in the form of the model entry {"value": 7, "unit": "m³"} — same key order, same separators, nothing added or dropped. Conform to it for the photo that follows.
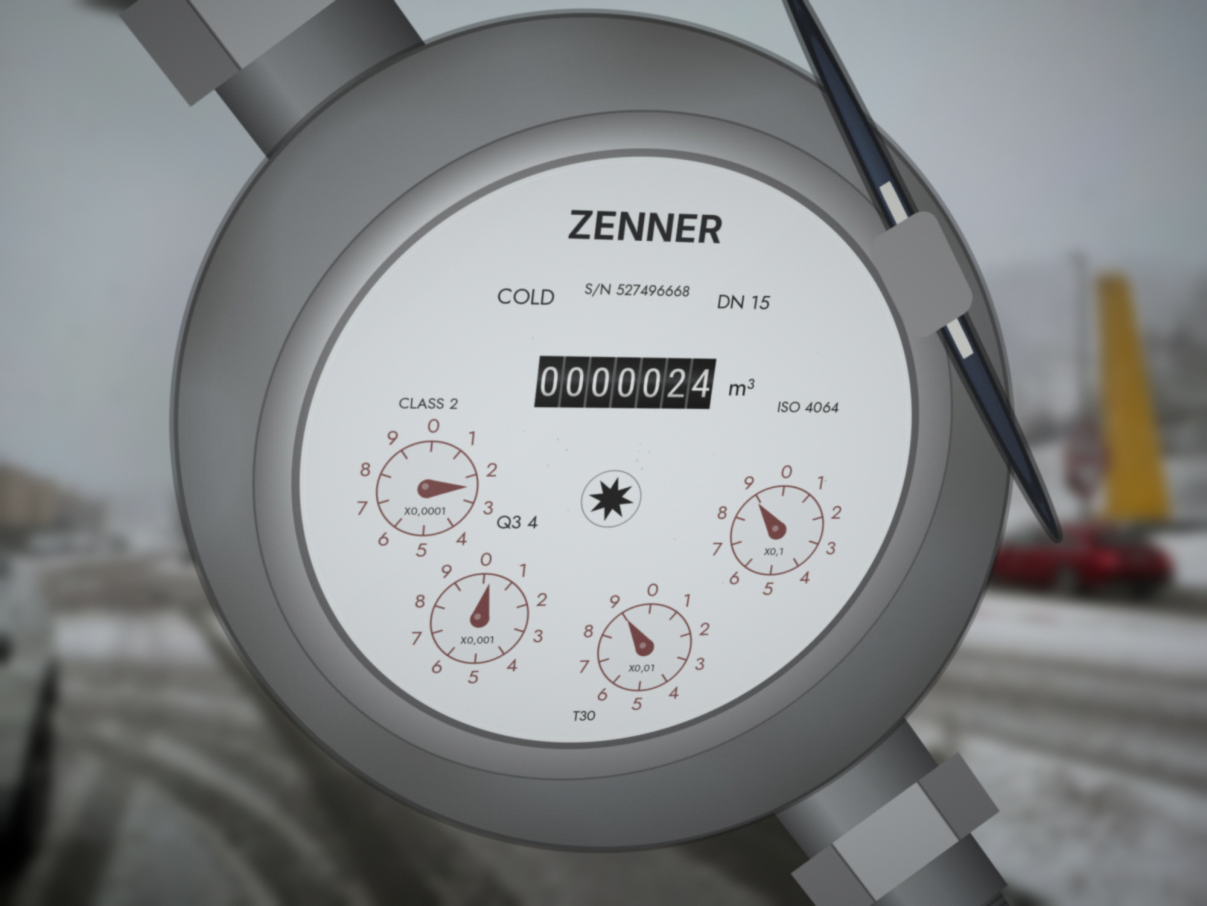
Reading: {"value": 24.8902, "unit": "m³"}
